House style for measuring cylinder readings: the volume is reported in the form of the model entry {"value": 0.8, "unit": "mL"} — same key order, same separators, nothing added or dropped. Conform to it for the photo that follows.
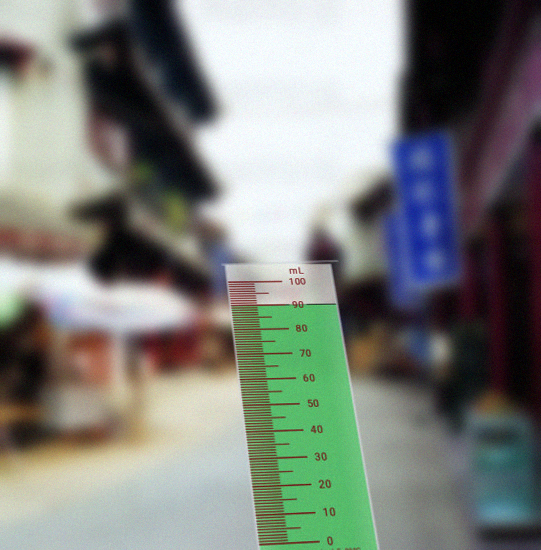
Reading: {"value": 90, "unit": "mL"}
